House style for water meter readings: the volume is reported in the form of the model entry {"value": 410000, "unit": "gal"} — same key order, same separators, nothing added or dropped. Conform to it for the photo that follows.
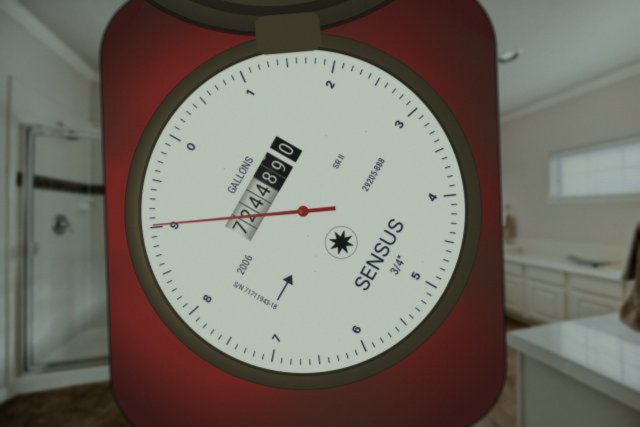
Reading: {"value": 7244889.0, "unit": "gal"}
